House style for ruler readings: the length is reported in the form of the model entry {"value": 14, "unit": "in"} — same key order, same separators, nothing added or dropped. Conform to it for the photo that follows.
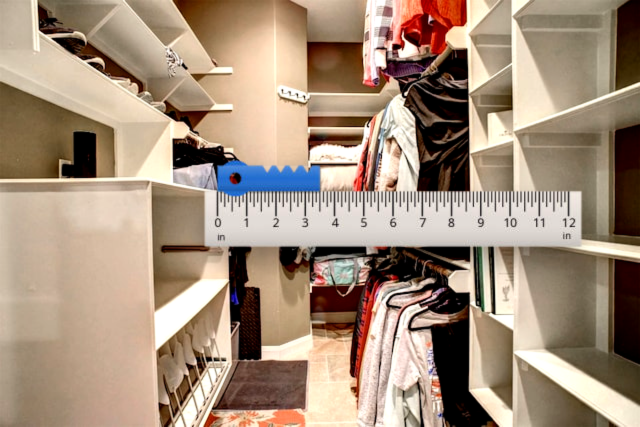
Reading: {"value": 3.5, "unit": "in"}
